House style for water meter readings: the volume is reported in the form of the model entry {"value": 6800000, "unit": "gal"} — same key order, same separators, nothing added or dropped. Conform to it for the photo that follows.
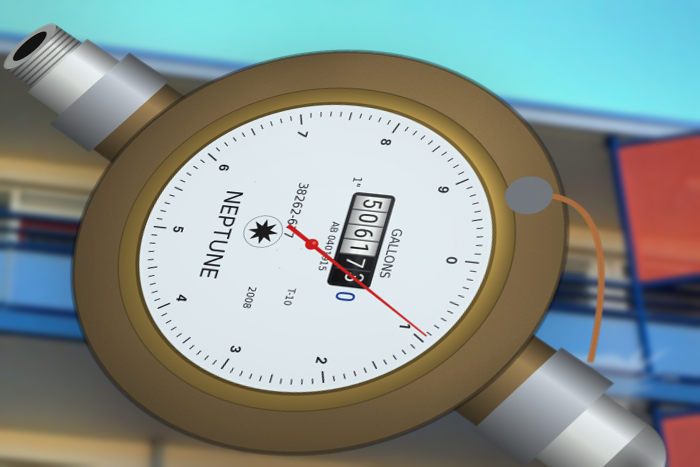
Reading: {"value": 5061730.9, "unit": "gal"}
